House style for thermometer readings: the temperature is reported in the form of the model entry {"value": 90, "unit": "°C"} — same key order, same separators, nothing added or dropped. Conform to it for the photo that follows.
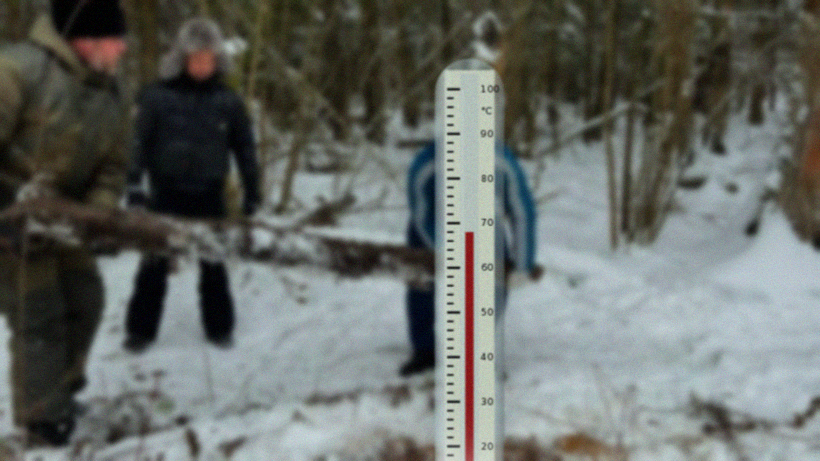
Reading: {"value": 68, "unit": "°C"}
